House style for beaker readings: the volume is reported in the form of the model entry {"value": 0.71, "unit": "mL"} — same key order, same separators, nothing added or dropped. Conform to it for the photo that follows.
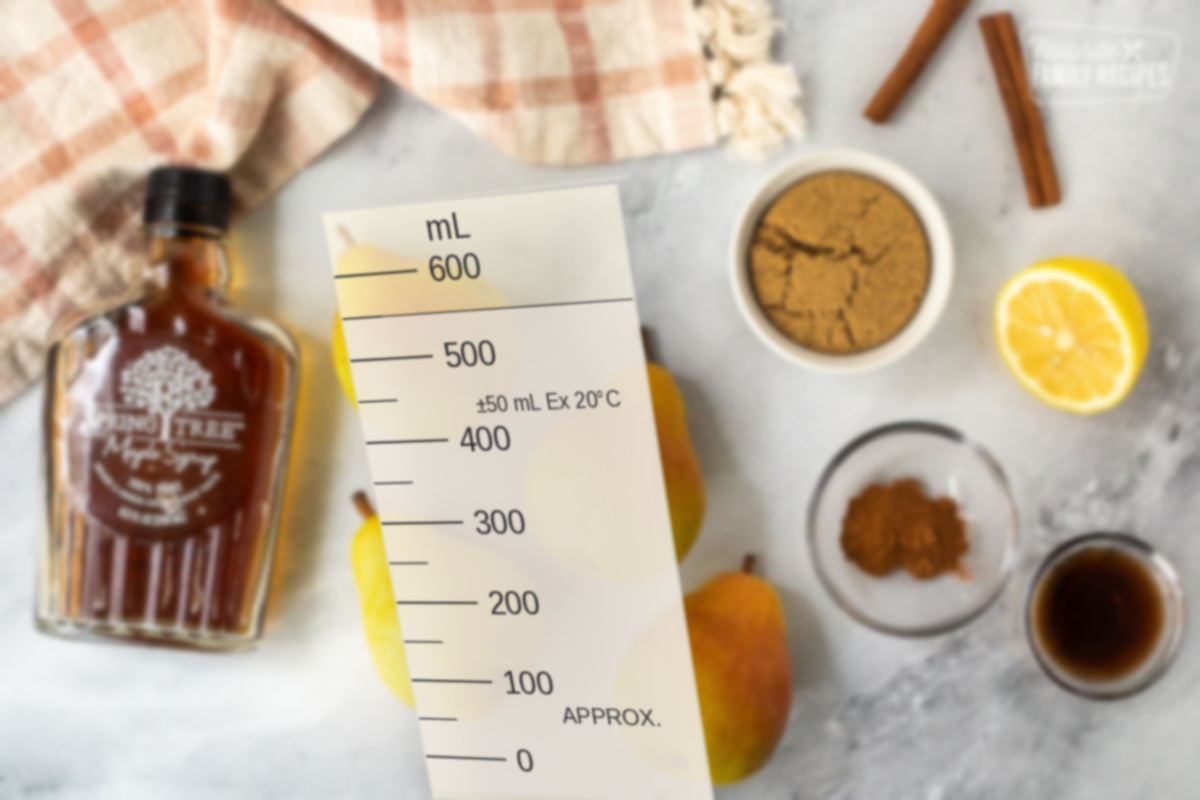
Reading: {"value": 550, "unit": "mL"}
